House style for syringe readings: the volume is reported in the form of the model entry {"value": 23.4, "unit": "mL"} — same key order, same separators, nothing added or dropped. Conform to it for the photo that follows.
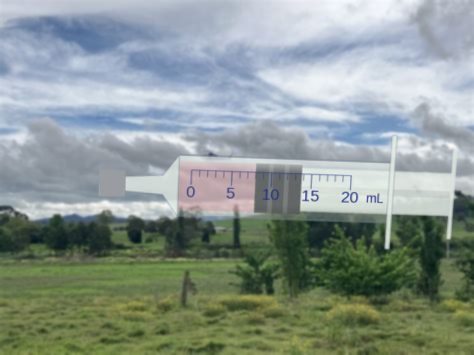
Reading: {"value": 8, "unit": "mL"}
